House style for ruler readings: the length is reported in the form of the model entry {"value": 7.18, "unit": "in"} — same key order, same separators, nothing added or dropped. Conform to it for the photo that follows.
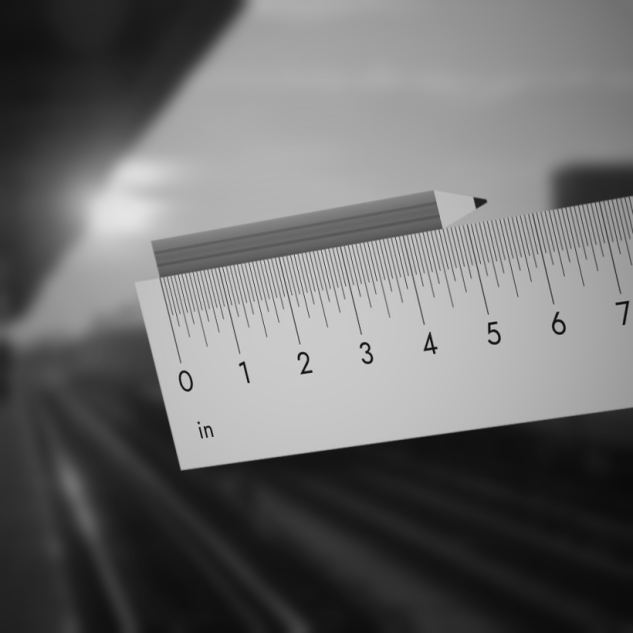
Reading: {"value": 5.375, "unit": "in"}
